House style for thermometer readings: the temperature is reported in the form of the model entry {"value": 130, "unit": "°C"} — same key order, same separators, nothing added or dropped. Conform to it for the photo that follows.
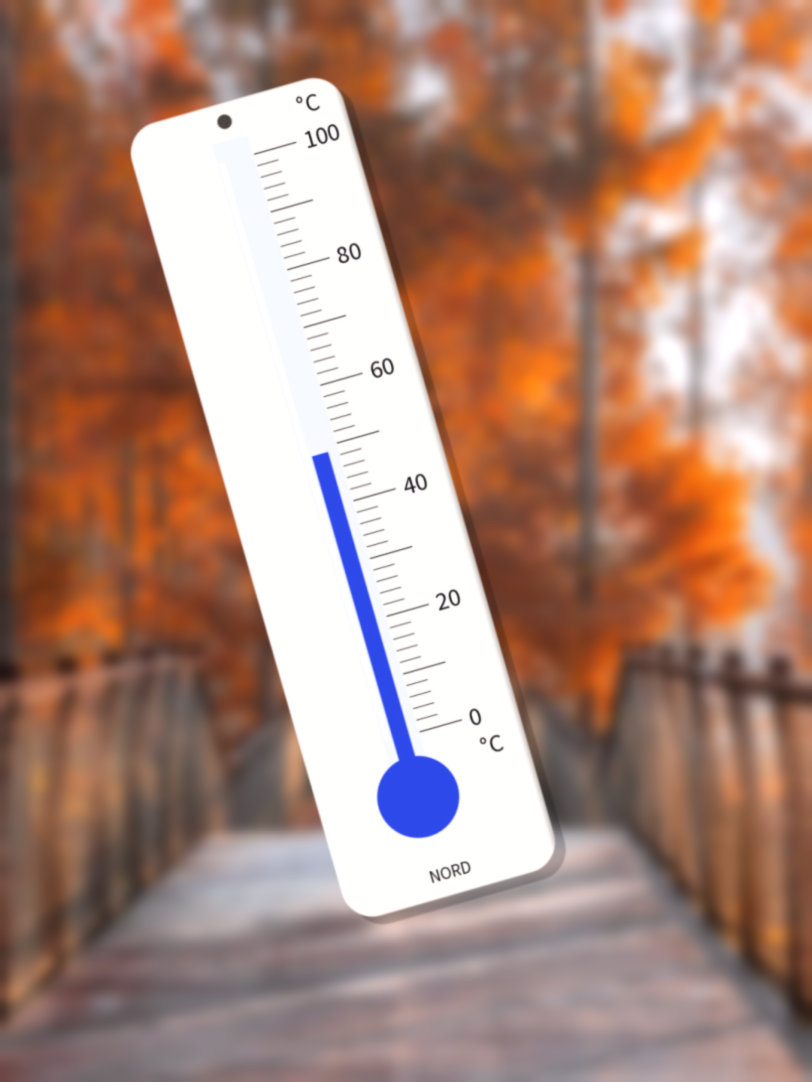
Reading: {"value": 49, "unit": "°C"}
